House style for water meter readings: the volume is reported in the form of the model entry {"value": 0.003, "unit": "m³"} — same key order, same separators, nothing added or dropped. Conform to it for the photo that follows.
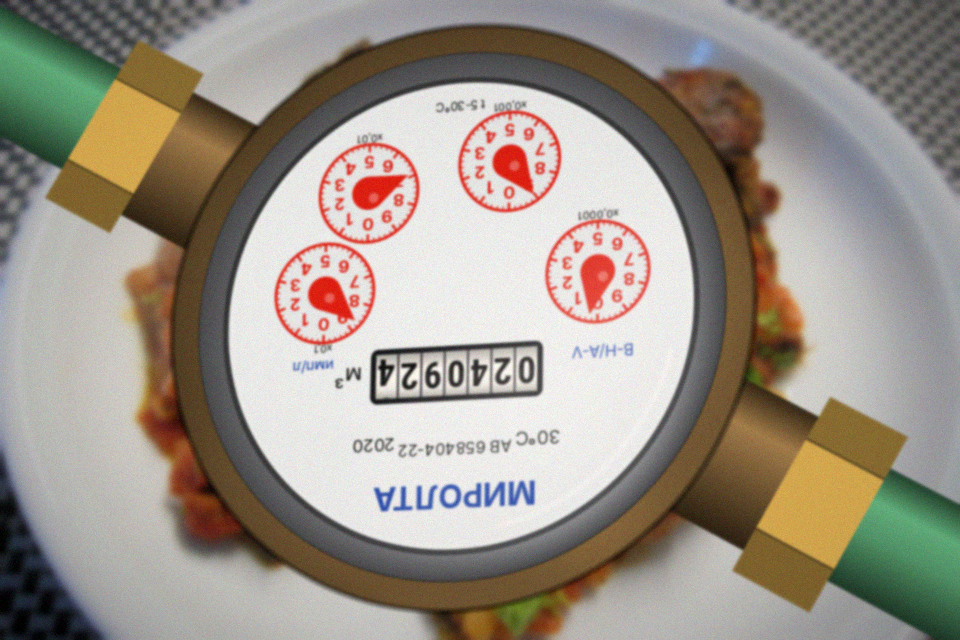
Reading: {"value": 240923.8690, "unit": "m³"}
